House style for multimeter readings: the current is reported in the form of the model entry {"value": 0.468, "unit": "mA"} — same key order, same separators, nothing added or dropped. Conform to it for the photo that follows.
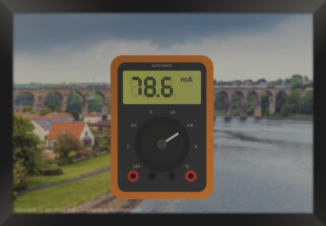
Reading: {"value": 78.6, "unit": "mA"}
